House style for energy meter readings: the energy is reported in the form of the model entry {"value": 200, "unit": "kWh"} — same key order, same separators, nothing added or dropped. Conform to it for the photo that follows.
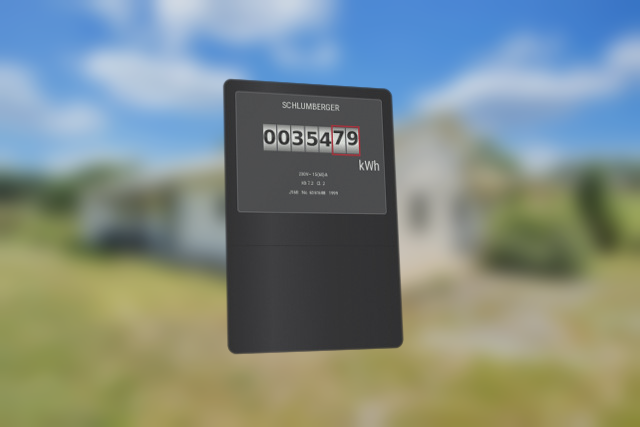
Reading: {"value": 354.79, "unit": "kWh"}
